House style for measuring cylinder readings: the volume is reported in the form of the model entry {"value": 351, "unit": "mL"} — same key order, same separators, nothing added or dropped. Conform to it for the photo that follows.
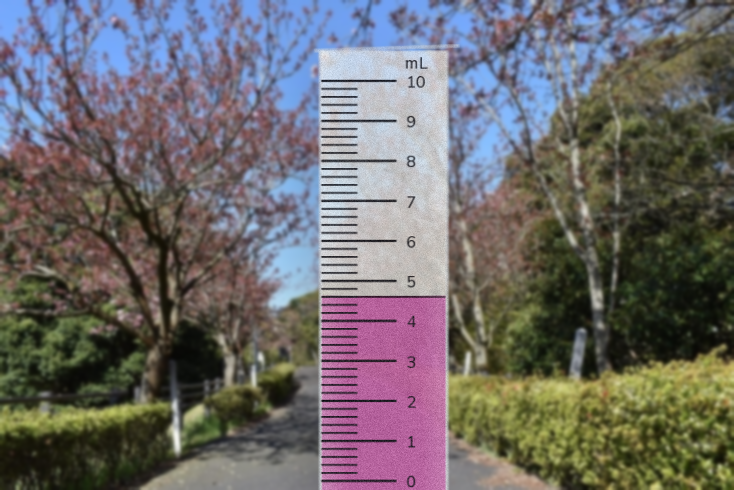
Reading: {"value": 4.6, "unit": "mL"}
